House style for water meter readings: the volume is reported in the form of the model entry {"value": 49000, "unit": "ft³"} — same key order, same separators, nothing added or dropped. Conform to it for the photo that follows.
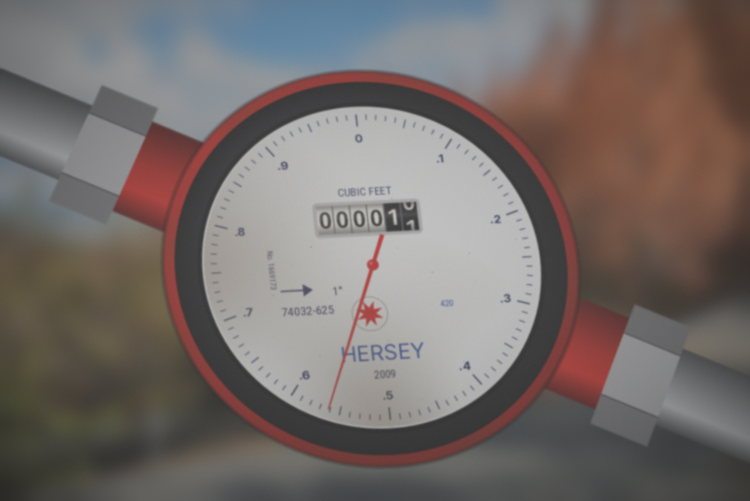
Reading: {"value": 10.56, "unit": "ft³"}
